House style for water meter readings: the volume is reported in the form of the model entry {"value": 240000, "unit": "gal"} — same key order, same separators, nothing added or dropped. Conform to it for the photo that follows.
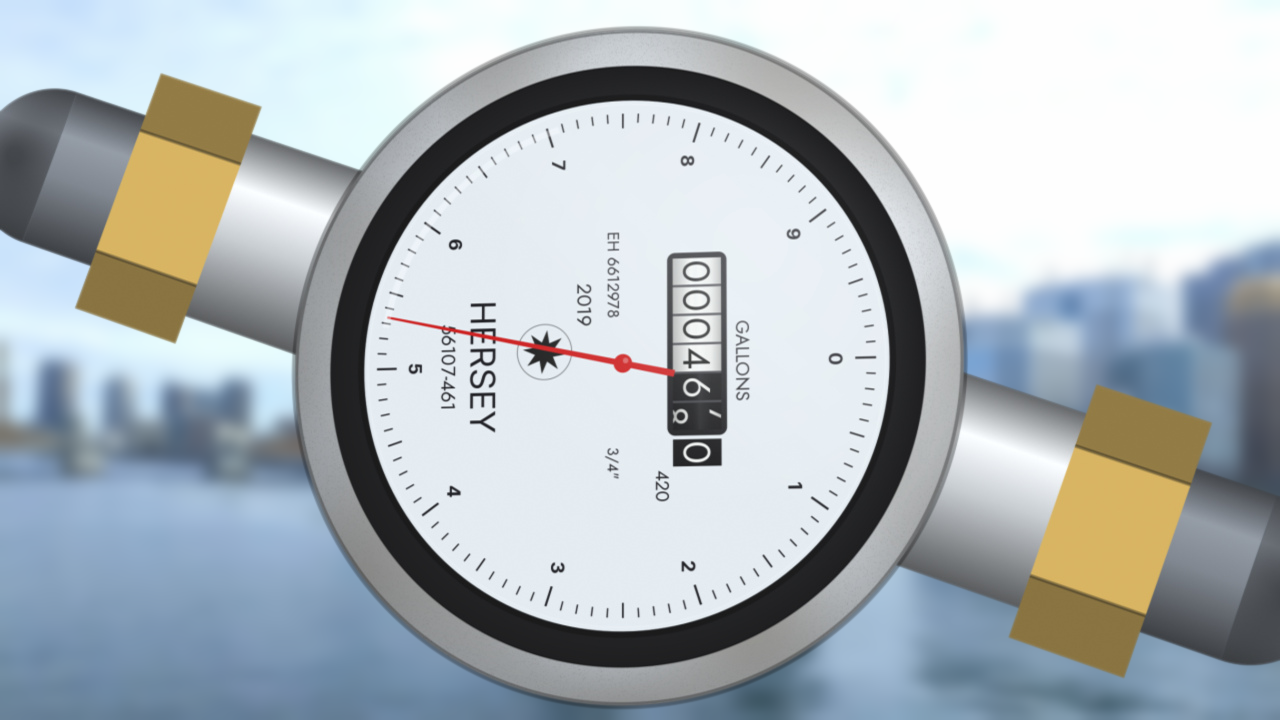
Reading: {"value": 4675.3, "unit": "gal"}
